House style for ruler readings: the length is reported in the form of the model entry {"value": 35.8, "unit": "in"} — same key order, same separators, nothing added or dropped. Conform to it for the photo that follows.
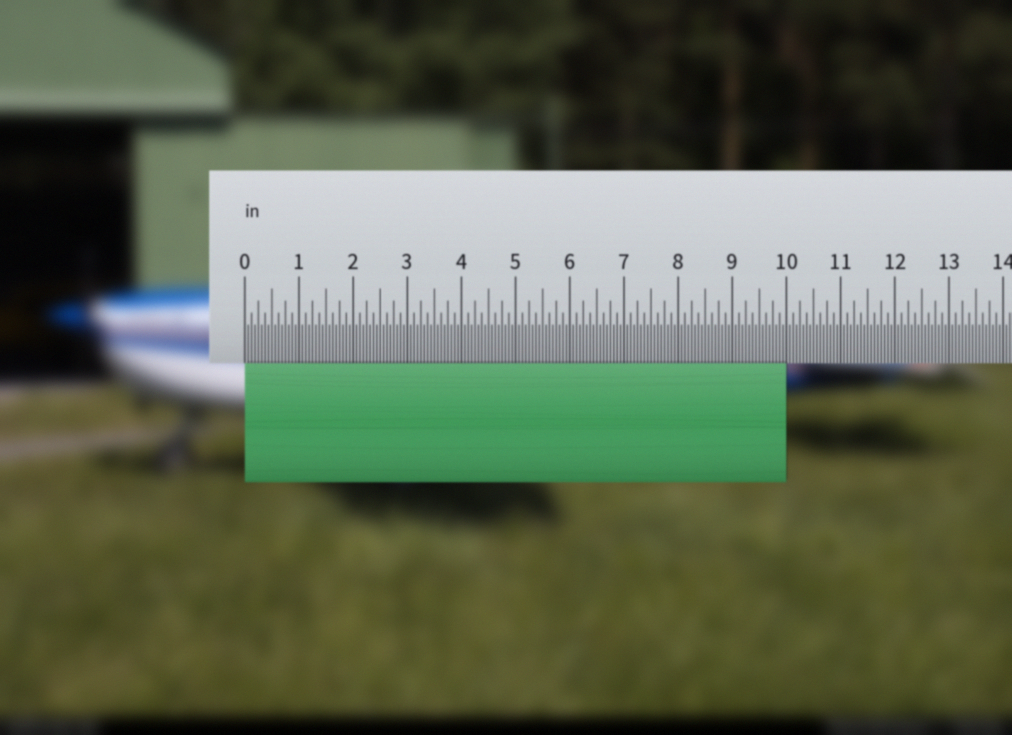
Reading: {"value": 10, "unit": "in"}
